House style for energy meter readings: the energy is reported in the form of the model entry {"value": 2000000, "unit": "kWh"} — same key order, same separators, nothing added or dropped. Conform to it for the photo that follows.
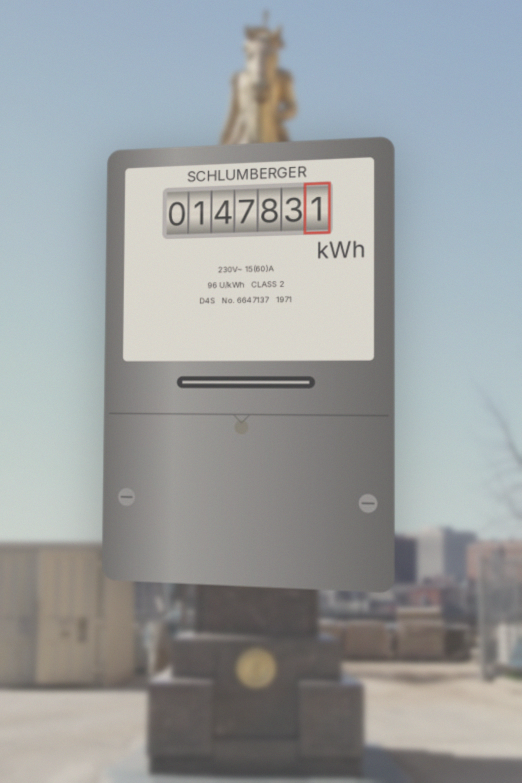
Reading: {"value": 14783.1, "unit": "kWh"}
